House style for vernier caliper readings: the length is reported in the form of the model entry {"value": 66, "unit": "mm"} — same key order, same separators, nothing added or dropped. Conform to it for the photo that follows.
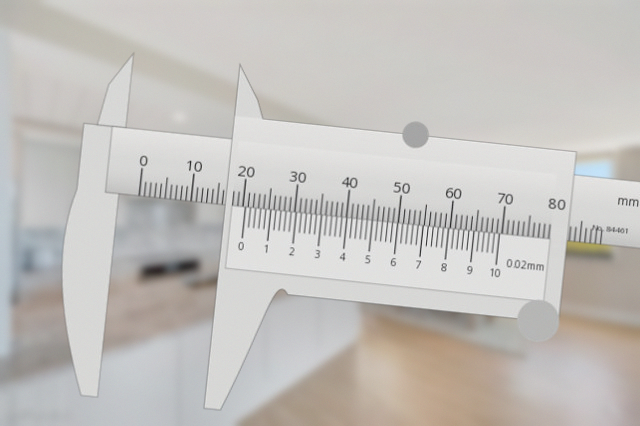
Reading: {"value": 20.5, "unit": "mm"}
